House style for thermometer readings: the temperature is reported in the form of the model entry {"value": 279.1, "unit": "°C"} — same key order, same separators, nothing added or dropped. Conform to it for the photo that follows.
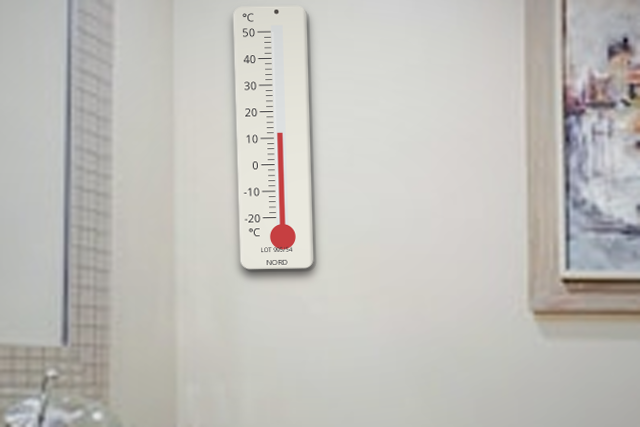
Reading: {"value": 12, "unit": "°C"}
